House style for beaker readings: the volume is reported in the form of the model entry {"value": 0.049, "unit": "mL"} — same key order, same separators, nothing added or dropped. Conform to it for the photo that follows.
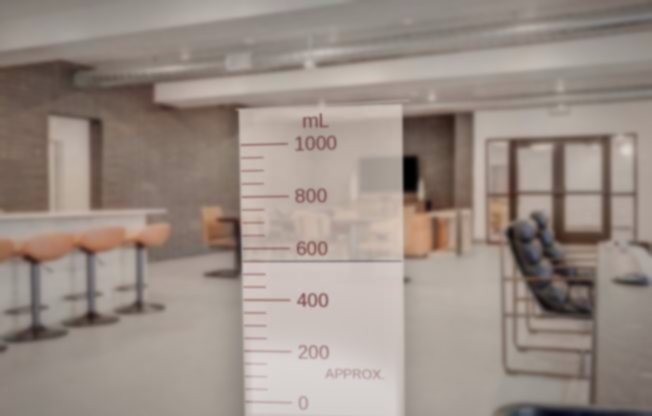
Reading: {"value": 550, "unit": "mL"}
